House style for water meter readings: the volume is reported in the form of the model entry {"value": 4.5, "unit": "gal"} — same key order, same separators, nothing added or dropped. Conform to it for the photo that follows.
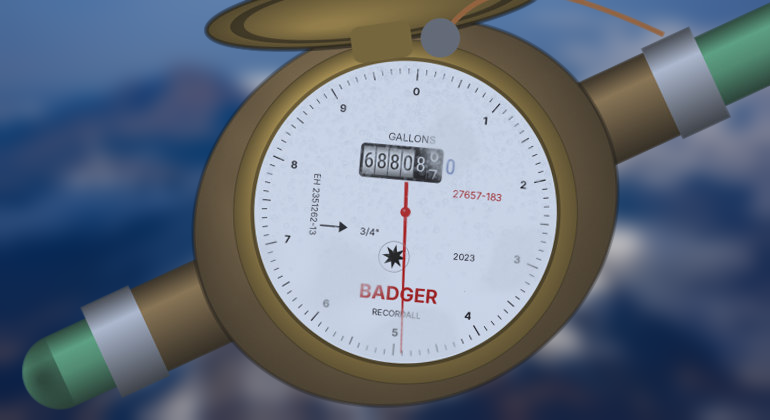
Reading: {"value": 6880864.9, "unit": "gal"}
